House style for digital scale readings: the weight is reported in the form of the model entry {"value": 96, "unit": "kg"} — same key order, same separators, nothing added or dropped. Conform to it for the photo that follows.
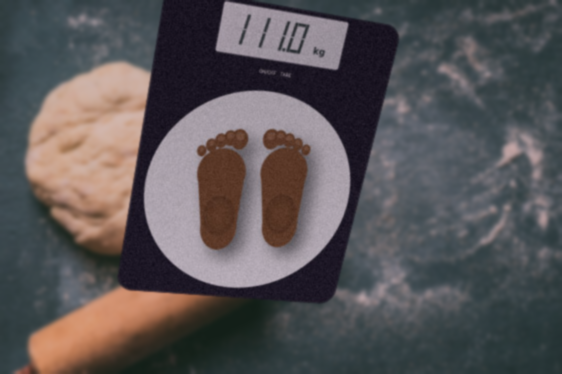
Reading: {"value": 111.0, "unit": "kg"}
